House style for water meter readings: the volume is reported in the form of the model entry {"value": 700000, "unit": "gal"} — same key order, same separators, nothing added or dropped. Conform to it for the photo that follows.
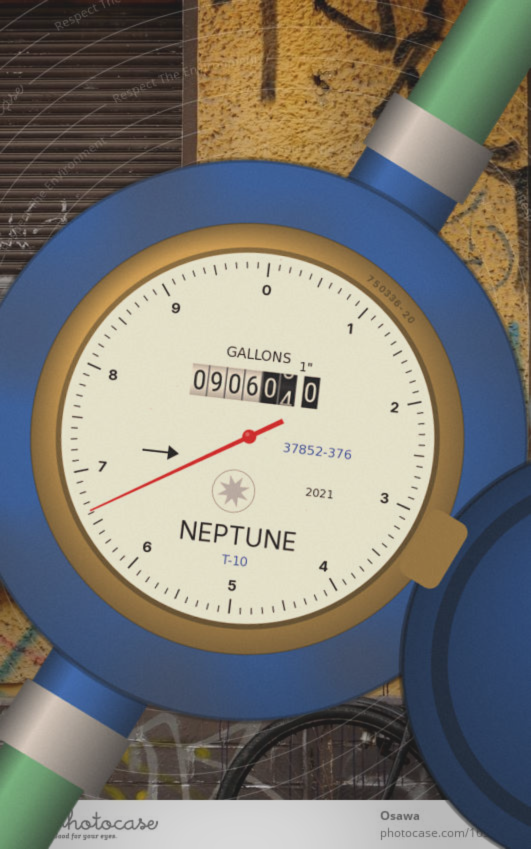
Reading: {"value": 906036.6, "unit": "gal"}
